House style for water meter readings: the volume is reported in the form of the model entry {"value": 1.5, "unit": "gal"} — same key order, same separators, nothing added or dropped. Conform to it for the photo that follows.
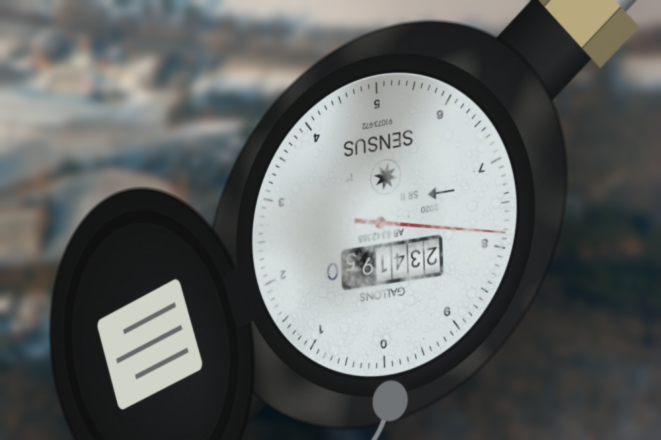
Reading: {"value": 2341947.8, "unit": "gal"}
